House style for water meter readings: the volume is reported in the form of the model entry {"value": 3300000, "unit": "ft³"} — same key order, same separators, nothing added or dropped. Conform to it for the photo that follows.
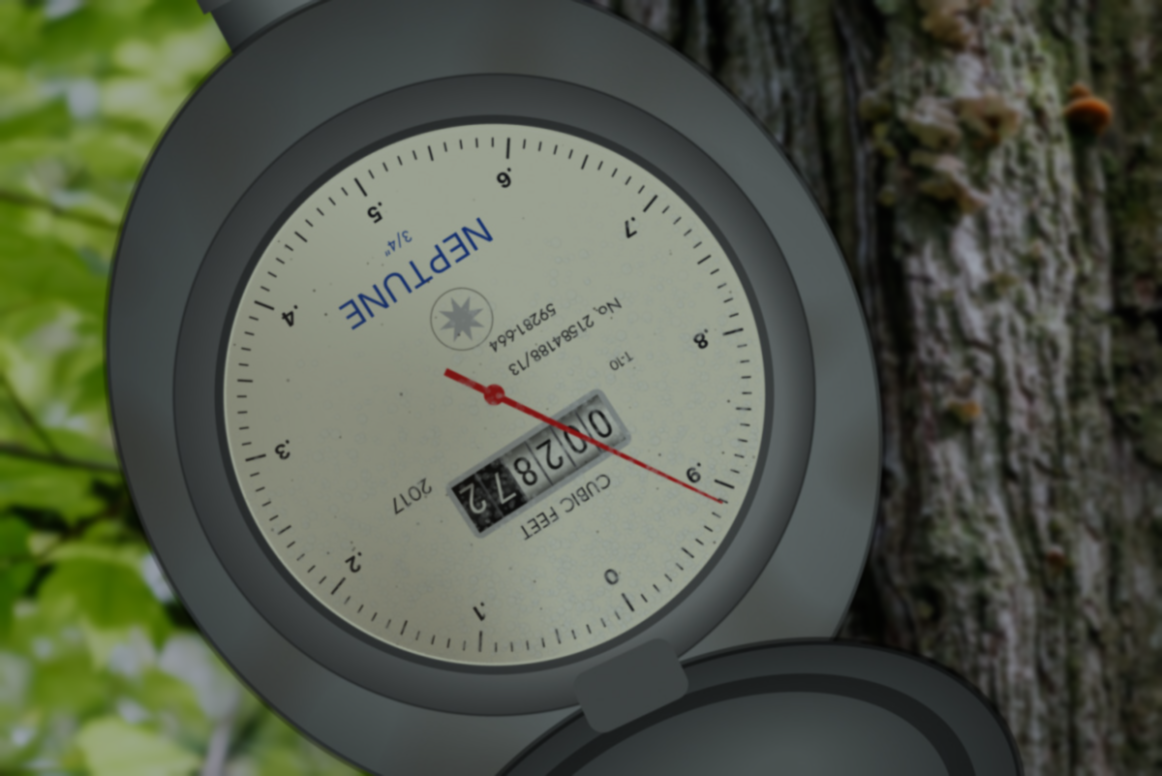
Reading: {"value": 2871.91, "unit": "ft³"}
